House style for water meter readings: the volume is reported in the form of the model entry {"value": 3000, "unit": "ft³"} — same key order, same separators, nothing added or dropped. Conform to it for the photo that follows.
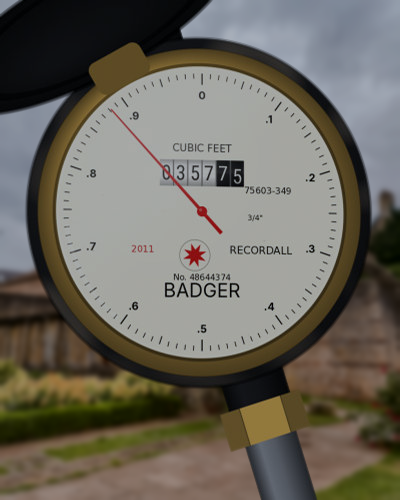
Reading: {"value": 35774.88, "unit": "ft³"}
